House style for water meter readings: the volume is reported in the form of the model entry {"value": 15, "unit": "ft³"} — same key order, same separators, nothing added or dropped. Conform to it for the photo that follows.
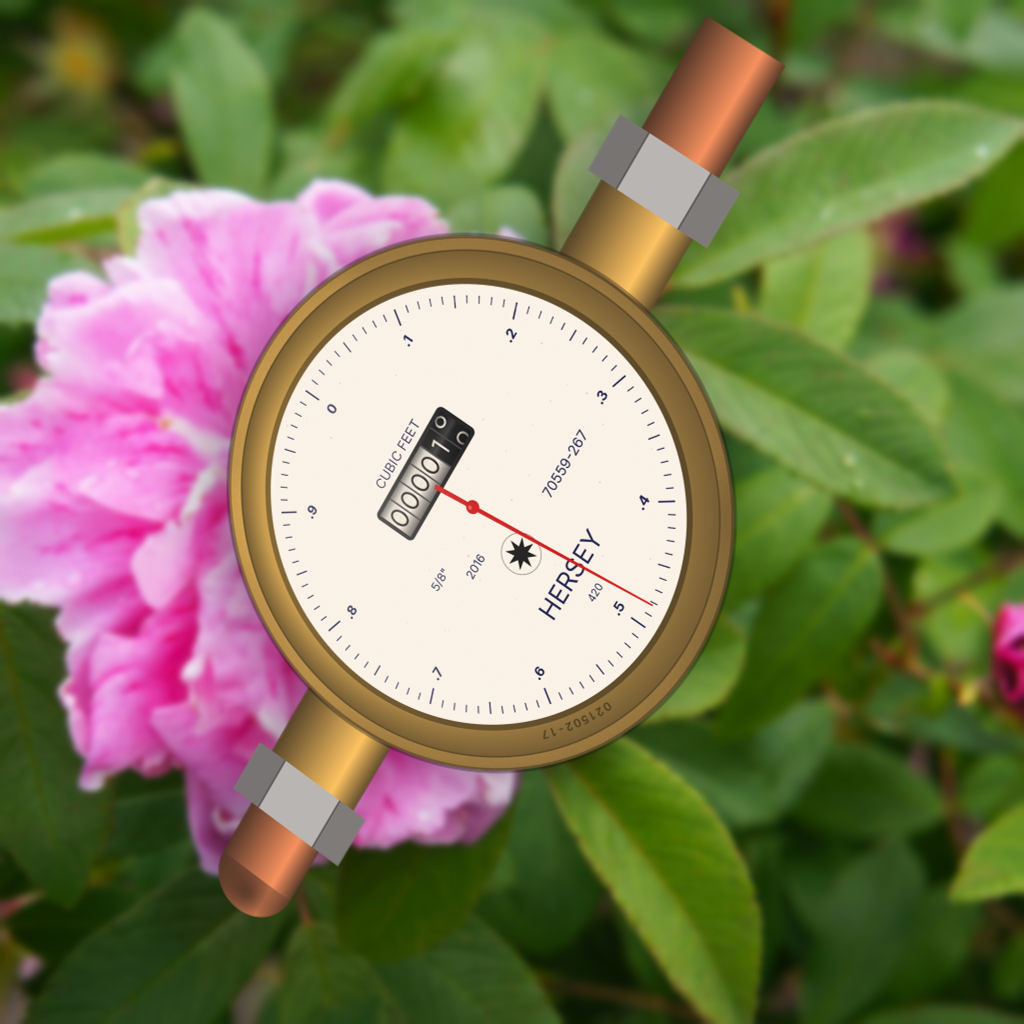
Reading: {"value": 18.48, "unit": "ft³"}
